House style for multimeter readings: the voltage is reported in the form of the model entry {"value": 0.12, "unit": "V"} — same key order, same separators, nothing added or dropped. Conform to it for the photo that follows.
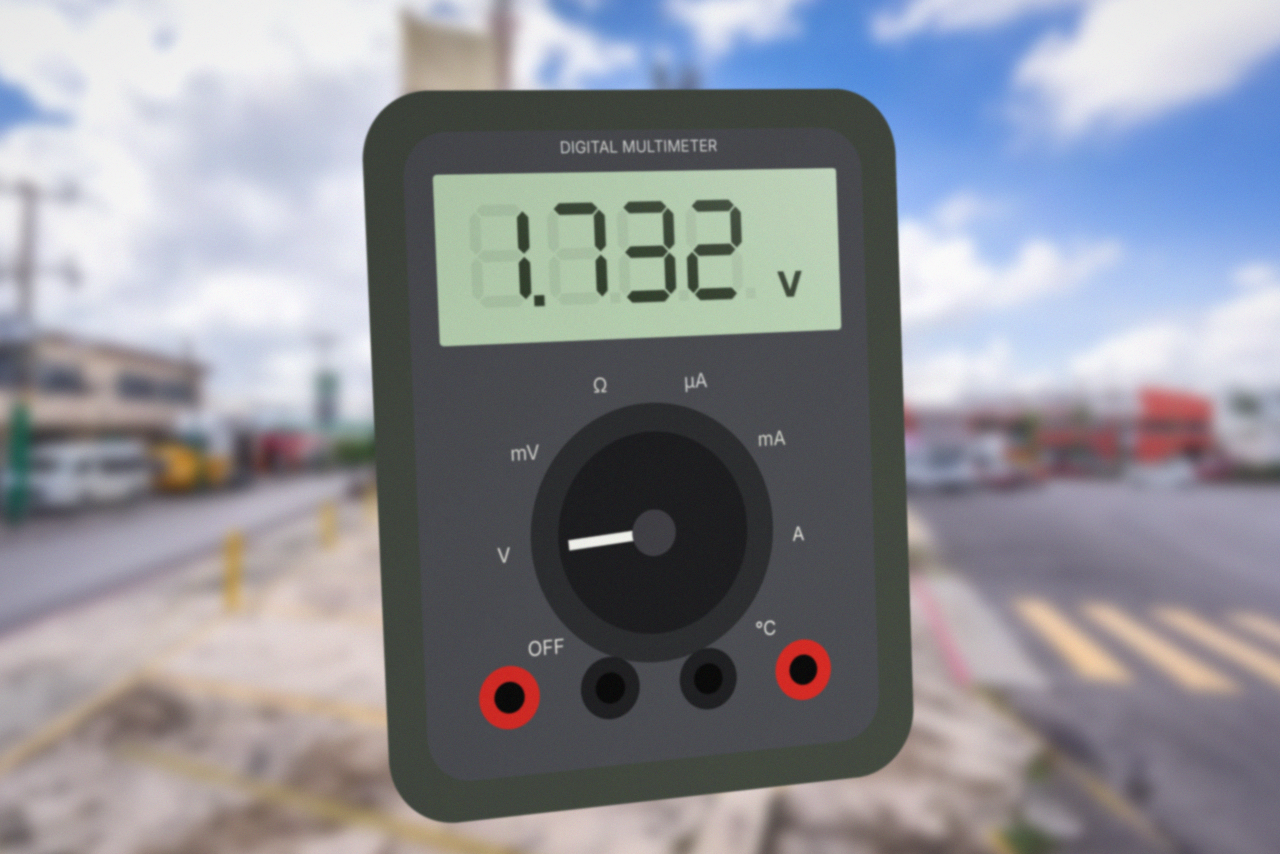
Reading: {"value": 1.732, "unit": "V"}
